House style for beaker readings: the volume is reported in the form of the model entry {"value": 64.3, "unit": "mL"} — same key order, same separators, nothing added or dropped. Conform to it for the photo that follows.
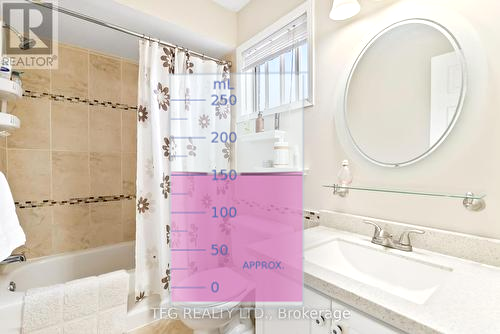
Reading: {"value": 150, "unit": "mL"}
